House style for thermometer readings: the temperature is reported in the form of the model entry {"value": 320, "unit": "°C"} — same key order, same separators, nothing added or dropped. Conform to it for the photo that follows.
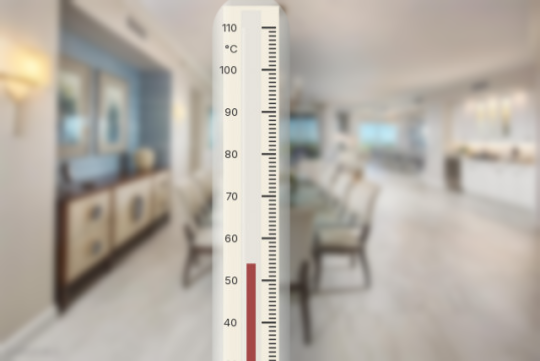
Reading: {"value": 54, "unit": "°C"}
